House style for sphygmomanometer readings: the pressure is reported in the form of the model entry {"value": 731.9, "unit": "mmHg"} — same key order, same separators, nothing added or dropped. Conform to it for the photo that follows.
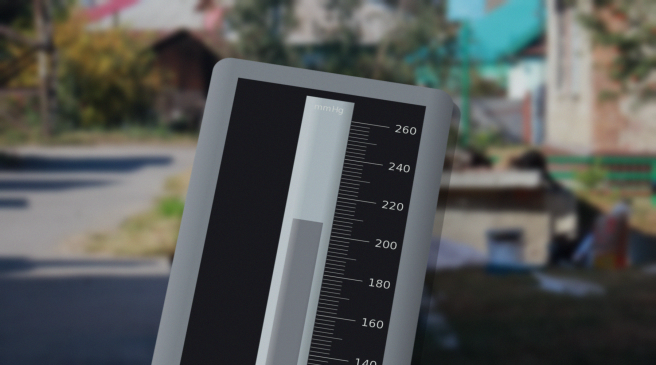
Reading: {"value": 206, "unit": "mmHg"}
